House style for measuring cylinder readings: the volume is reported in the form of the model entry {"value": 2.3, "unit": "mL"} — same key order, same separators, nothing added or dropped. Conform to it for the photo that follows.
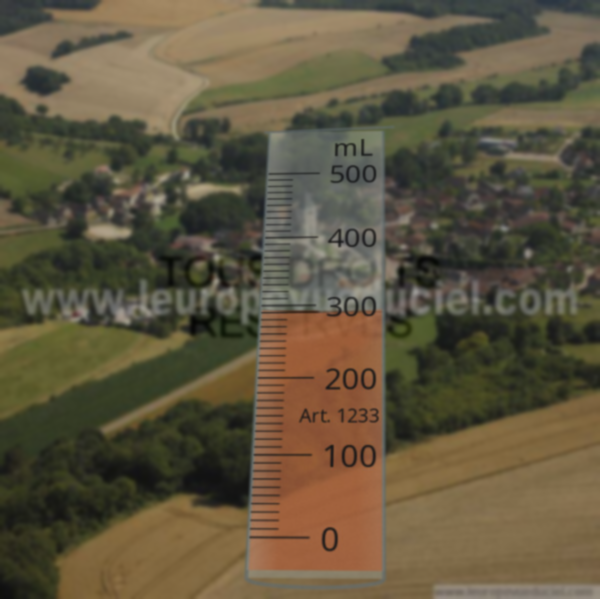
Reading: {"value": 290, "unit": "mL"}
